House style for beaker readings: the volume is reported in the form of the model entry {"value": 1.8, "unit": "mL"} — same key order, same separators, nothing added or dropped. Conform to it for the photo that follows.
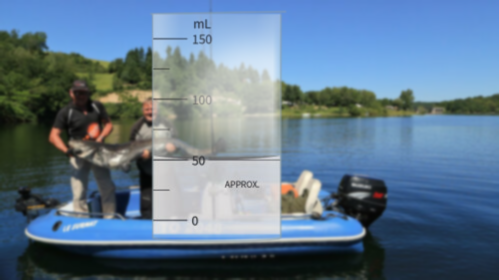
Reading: {"value": 50, "unit": "mL"}
